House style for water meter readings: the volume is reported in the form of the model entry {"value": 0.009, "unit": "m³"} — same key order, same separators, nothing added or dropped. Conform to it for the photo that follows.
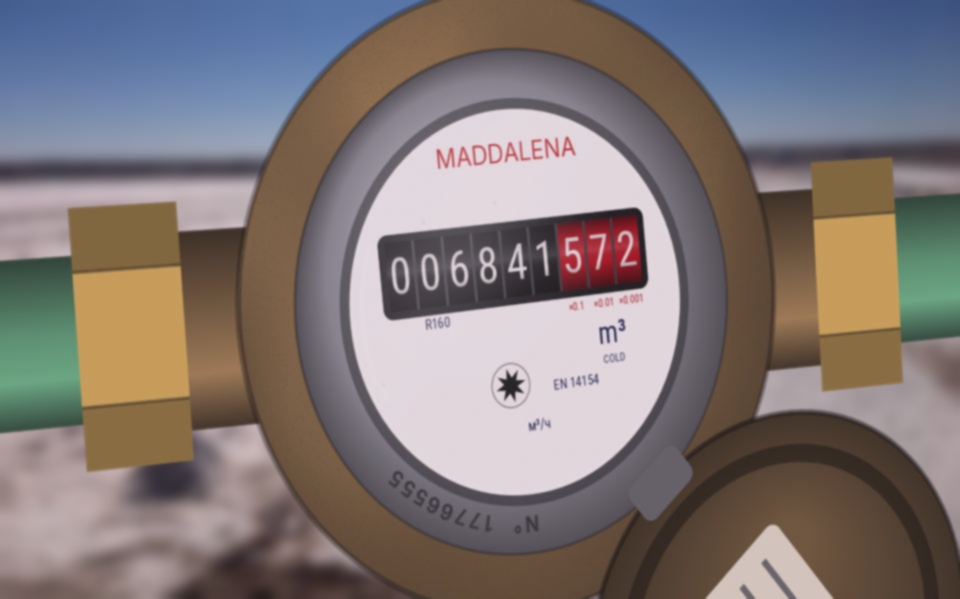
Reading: {"value": 6841.572, "unit": "m³"}
